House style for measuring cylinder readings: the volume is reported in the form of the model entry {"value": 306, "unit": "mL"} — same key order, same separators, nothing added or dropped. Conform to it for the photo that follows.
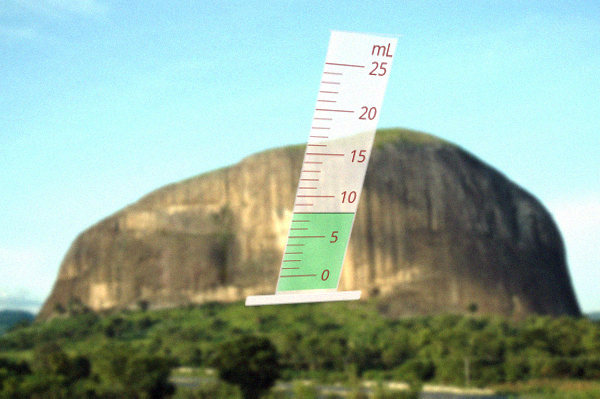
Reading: {"value": 8, "unit": "mL"}
